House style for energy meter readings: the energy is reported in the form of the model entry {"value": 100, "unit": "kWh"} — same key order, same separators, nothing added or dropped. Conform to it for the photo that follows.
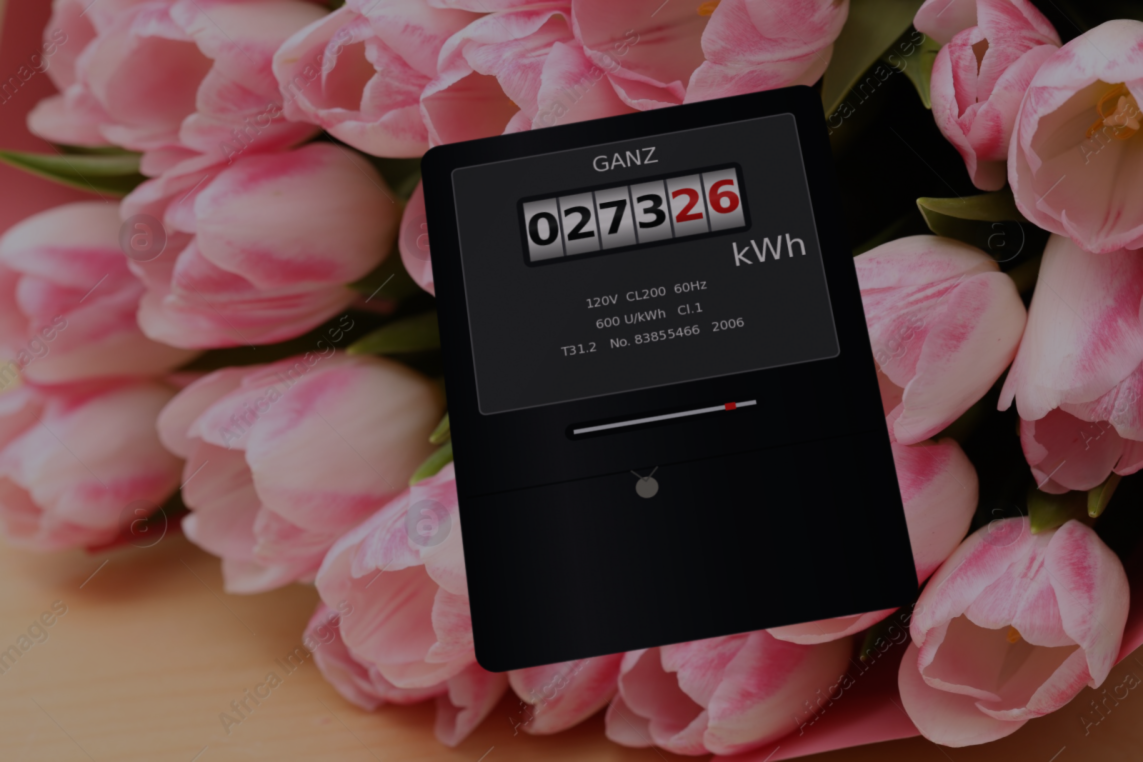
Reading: {"value": 273.26, "unit": "kWh"}
